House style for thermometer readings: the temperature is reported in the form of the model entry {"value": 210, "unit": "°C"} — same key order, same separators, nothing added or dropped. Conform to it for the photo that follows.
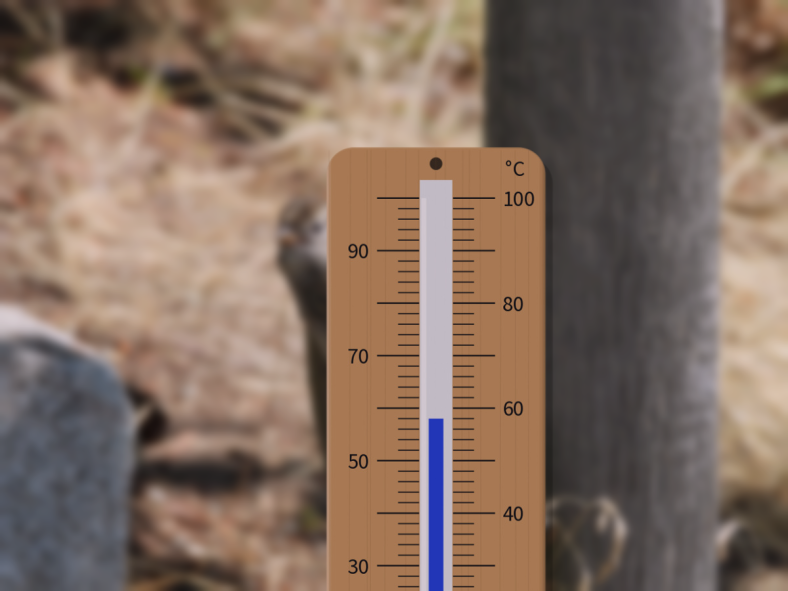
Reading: {"value": 58, "unit": "°C"}
